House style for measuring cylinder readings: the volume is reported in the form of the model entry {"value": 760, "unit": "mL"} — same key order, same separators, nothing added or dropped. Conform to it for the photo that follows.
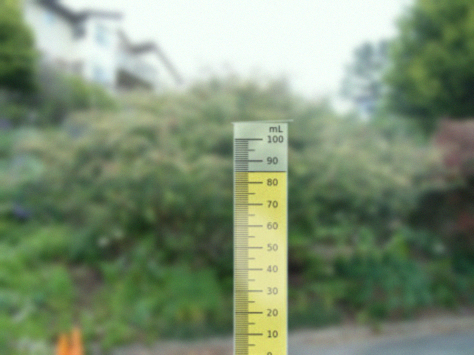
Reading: {"value": 85, "unit": "mL"}
